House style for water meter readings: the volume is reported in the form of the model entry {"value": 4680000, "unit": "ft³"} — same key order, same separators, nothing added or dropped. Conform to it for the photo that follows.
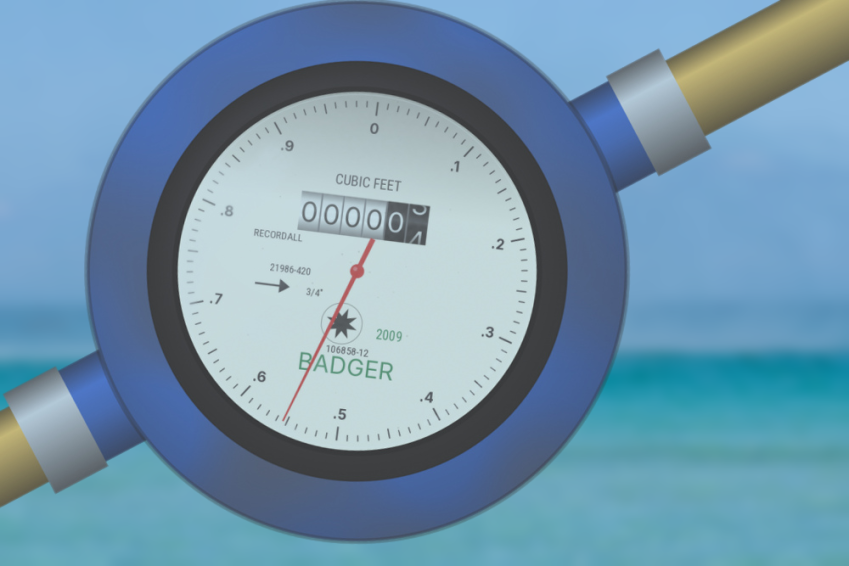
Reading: {"value": 3.55, "unit": "ft³"}
